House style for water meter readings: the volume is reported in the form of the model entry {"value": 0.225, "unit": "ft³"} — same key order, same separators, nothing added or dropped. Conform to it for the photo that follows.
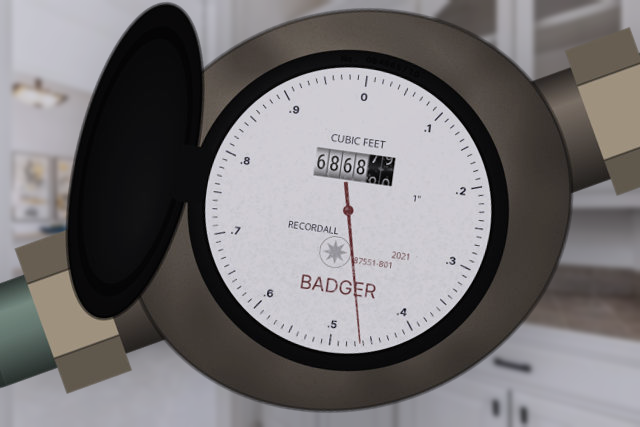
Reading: {"value": 686879.46, "unit": "ft³"}
